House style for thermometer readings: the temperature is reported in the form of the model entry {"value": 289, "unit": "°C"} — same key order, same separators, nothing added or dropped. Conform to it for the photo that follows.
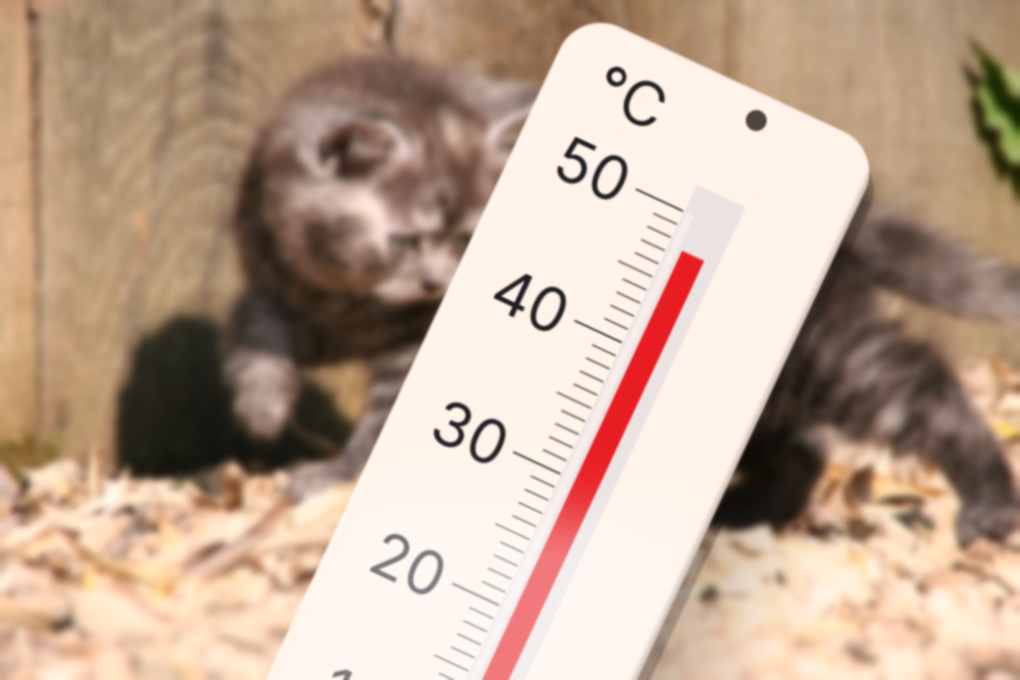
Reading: {"value": 47.5, "unit": "°C"}
